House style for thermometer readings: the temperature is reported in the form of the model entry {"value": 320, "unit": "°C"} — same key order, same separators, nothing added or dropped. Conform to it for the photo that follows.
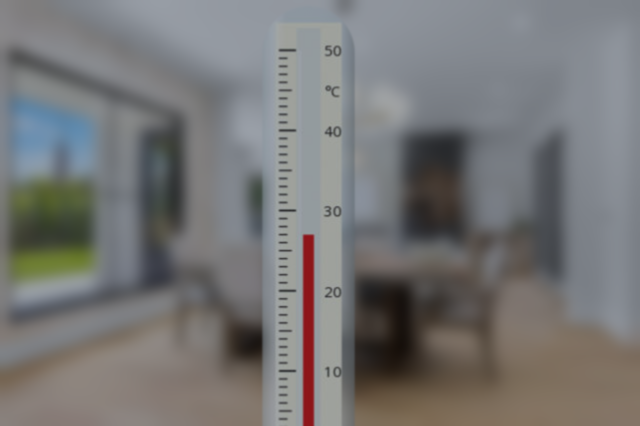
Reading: {"value": 27, "unit": "°C"}
